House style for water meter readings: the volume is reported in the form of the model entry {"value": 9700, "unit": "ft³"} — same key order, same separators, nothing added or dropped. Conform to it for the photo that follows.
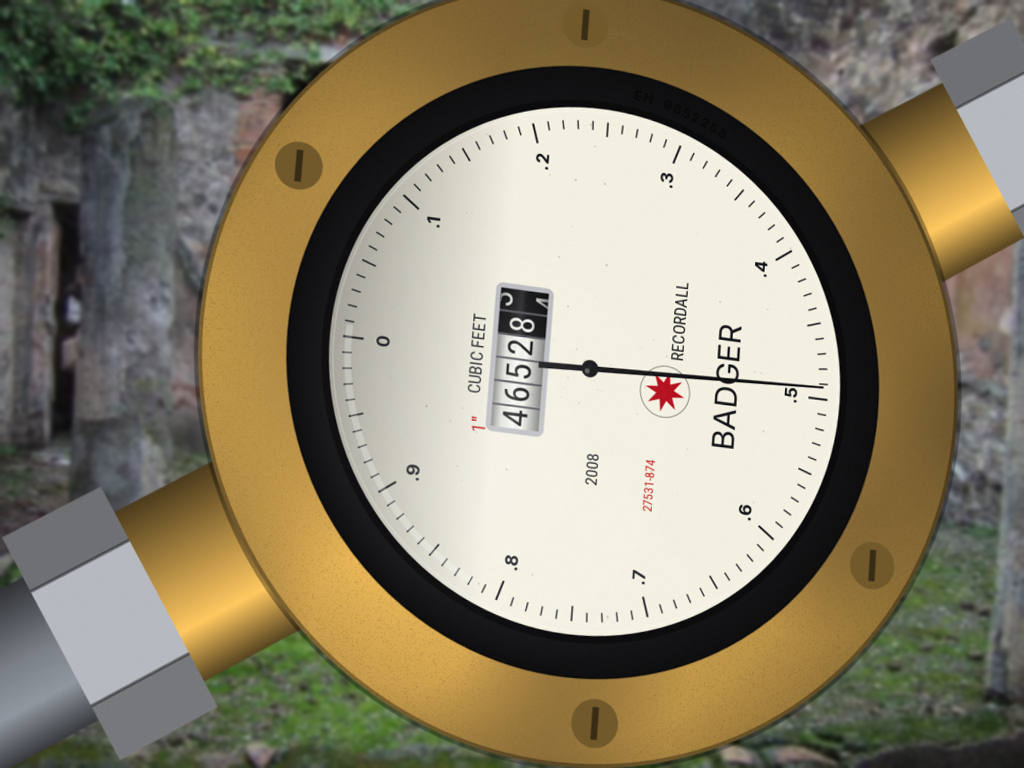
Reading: {"value": 465283.49, "unit": "ft³"}
